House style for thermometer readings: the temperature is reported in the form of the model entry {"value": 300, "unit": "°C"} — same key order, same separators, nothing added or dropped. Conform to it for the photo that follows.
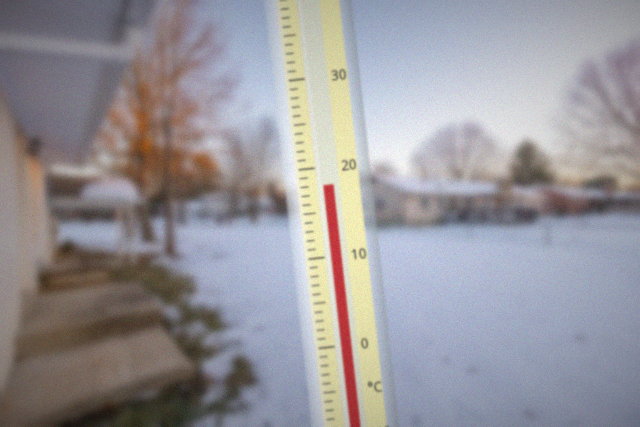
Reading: {"value": 18, "unit": "°C"}
